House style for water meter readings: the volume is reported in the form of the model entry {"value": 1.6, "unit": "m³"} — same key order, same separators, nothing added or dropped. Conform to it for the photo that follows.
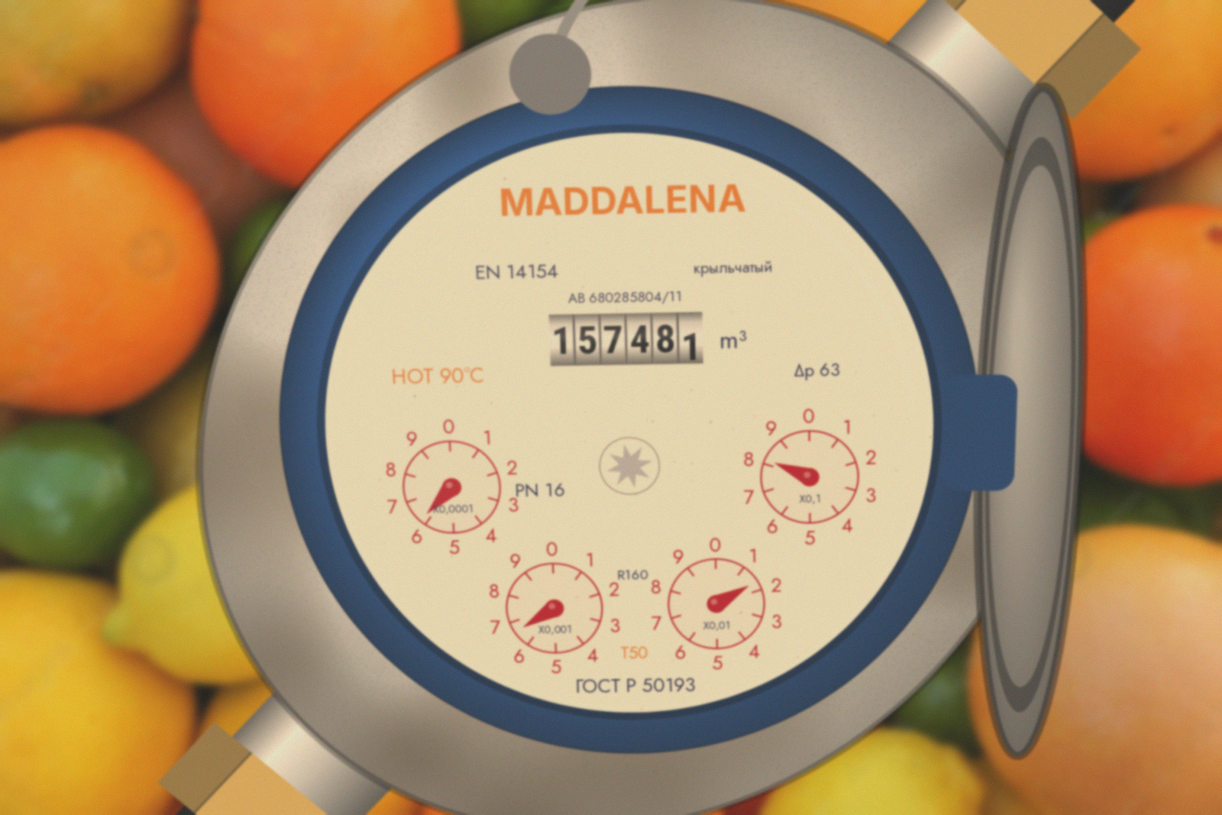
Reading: {"value": 157480.8166, "unit": "m³"}
